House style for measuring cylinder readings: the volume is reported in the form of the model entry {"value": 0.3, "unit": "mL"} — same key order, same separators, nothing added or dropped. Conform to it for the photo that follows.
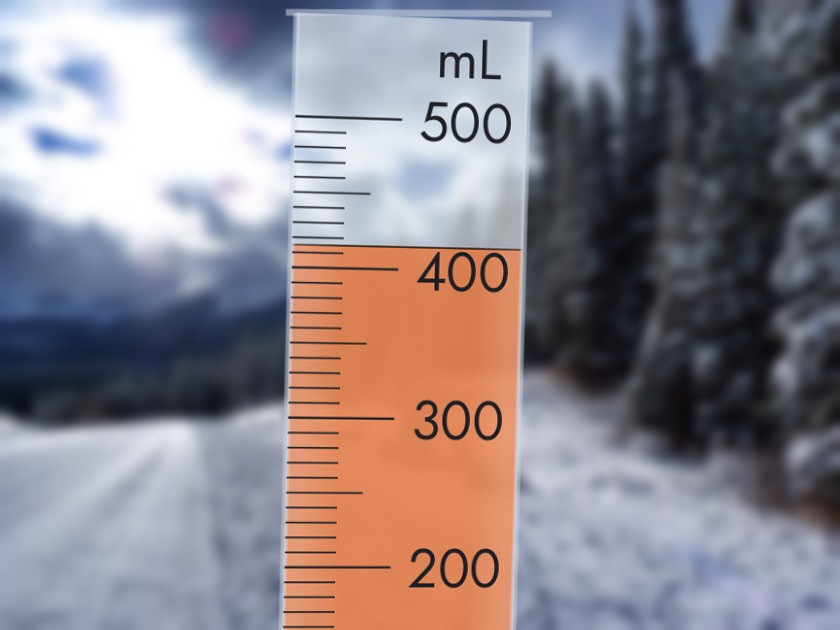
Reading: {"value": 415, "unit": "mL"}
